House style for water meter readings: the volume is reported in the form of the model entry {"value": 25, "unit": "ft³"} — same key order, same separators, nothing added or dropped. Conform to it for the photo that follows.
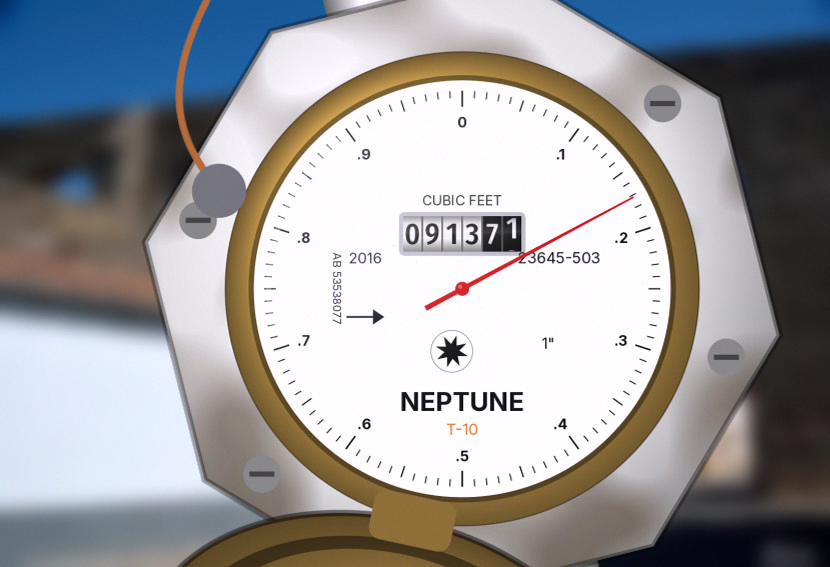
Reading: {"value": 91371.17, "unit": "ft³"}
